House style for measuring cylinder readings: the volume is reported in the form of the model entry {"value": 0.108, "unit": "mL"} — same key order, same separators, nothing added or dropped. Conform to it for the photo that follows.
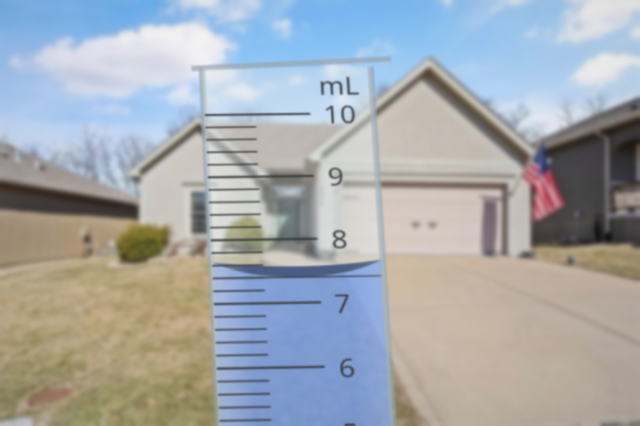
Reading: {"value": 7.4, "unit": "mL"}
